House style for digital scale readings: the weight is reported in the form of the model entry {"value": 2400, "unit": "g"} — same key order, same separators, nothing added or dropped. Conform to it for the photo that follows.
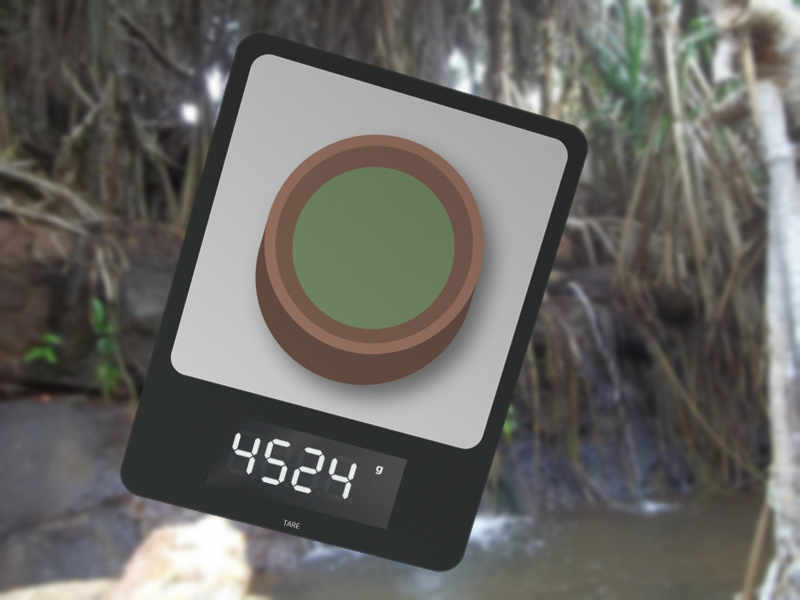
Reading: {"value": 4524, "unit": "g"}
